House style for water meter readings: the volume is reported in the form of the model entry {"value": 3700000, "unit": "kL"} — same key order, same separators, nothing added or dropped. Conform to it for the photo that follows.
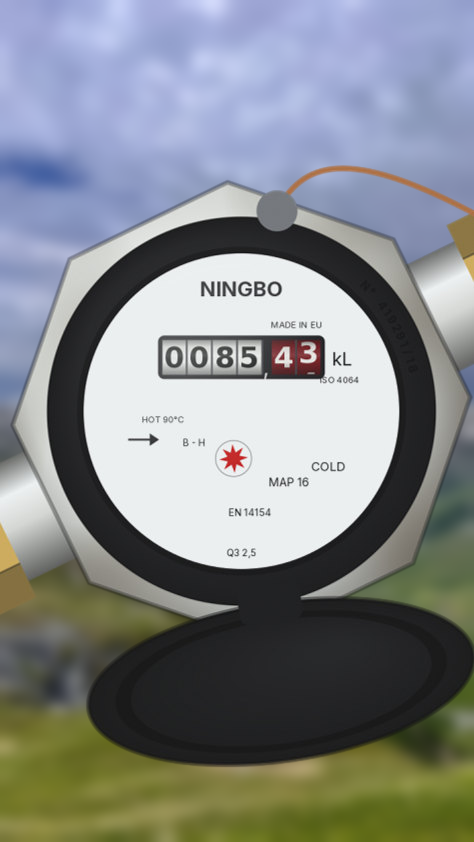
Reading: {"value": 85.43, "unit": "kL"}
